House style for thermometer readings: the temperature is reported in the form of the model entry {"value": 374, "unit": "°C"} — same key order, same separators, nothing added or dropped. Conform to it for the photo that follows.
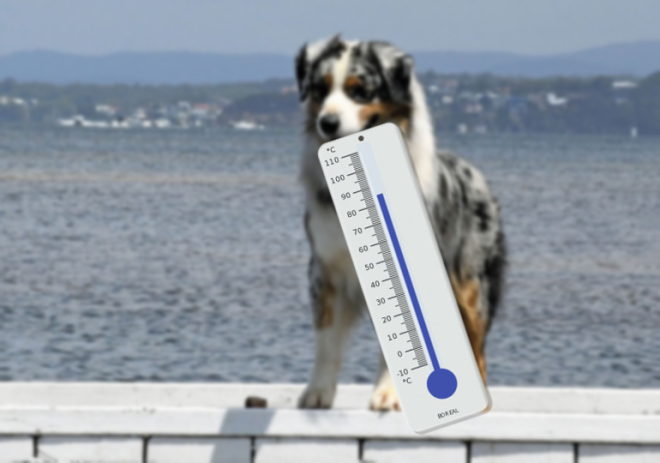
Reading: {"value": 85, "unit": "°C"}
